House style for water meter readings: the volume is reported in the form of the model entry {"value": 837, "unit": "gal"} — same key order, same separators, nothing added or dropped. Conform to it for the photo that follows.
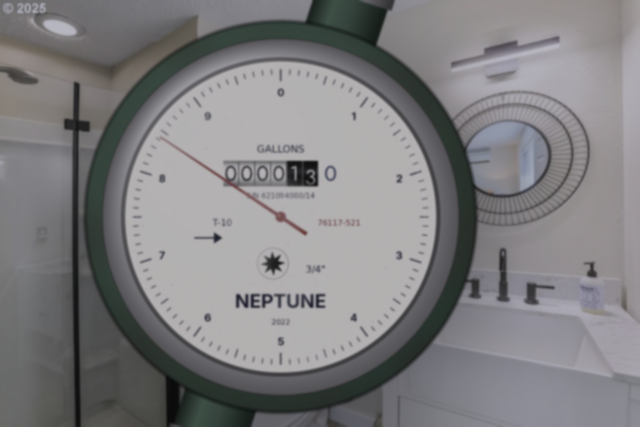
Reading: {"value": 128.4, "unit": "gal"}
